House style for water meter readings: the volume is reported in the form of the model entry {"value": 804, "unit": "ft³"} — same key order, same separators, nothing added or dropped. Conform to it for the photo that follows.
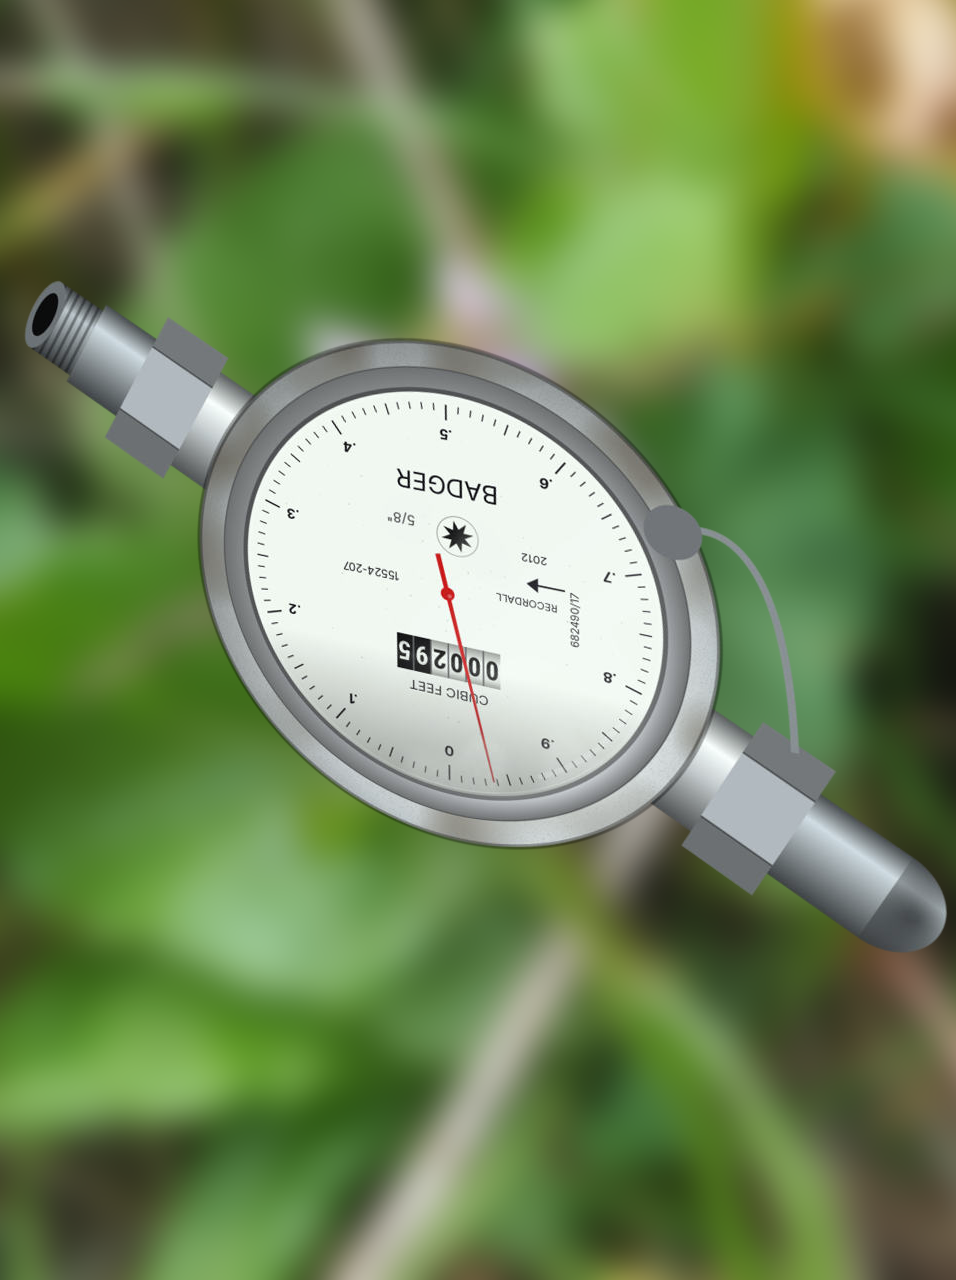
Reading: {"value": 294.96, "unit": "ft³"}
